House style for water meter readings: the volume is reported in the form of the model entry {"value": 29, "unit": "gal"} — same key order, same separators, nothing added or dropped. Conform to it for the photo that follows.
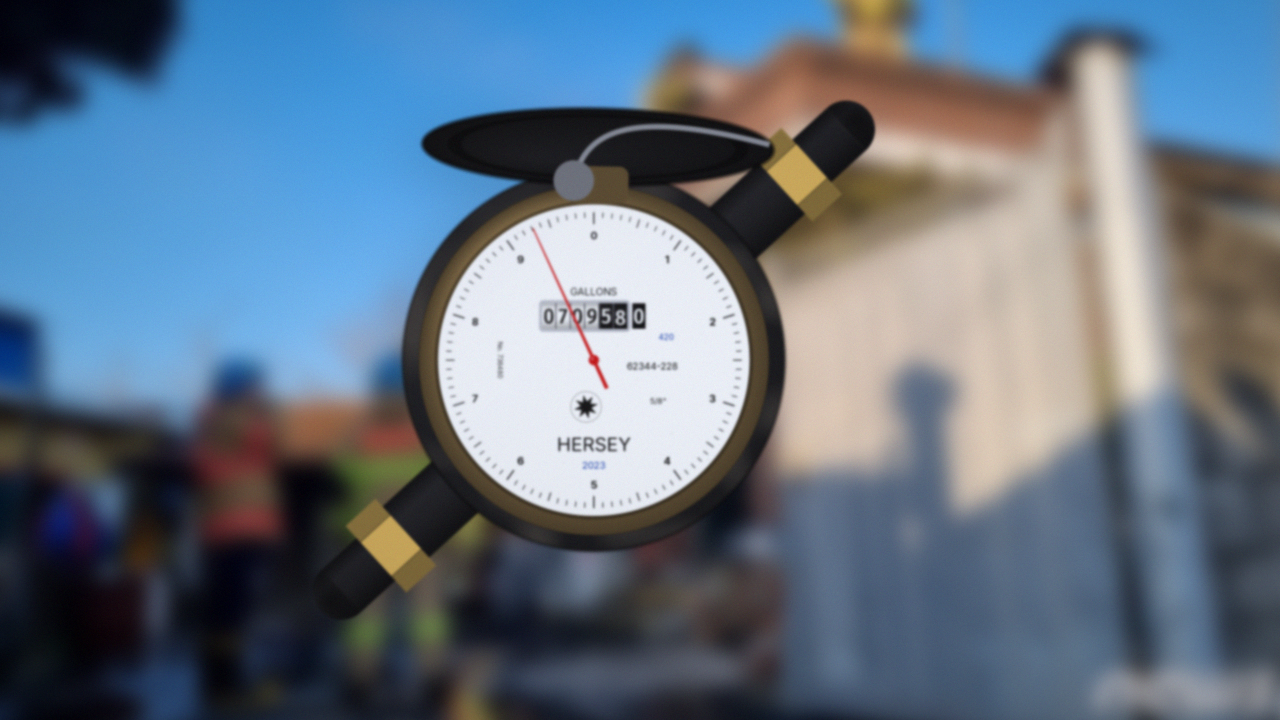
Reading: {"value": 709579.3, "unit": "gal"}
